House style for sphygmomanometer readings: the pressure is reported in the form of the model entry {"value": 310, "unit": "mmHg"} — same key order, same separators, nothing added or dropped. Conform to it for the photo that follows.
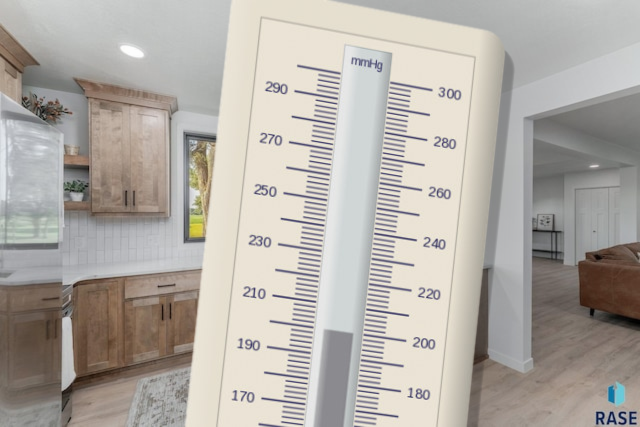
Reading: {"value": 200, "unit": "mmHg"}
